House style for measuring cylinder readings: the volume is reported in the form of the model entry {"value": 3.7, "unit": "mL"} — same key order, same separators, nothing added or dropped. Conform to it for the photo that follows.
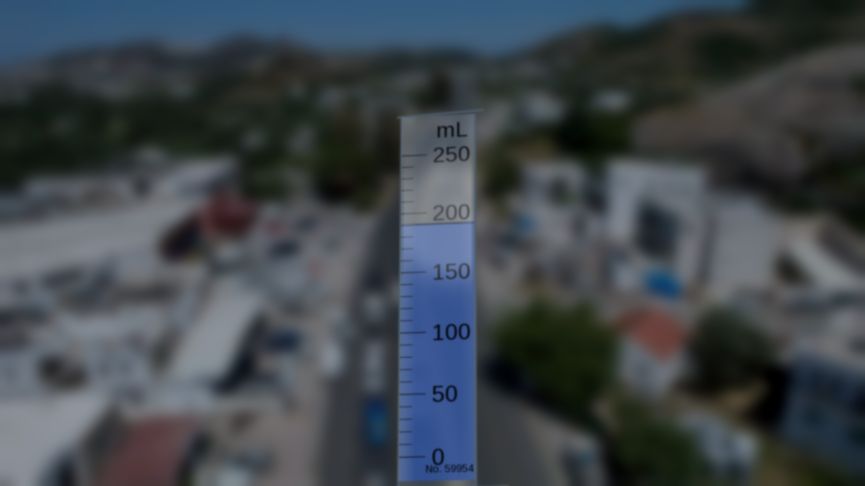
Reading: {"value": 190, "unit": "mL"}
